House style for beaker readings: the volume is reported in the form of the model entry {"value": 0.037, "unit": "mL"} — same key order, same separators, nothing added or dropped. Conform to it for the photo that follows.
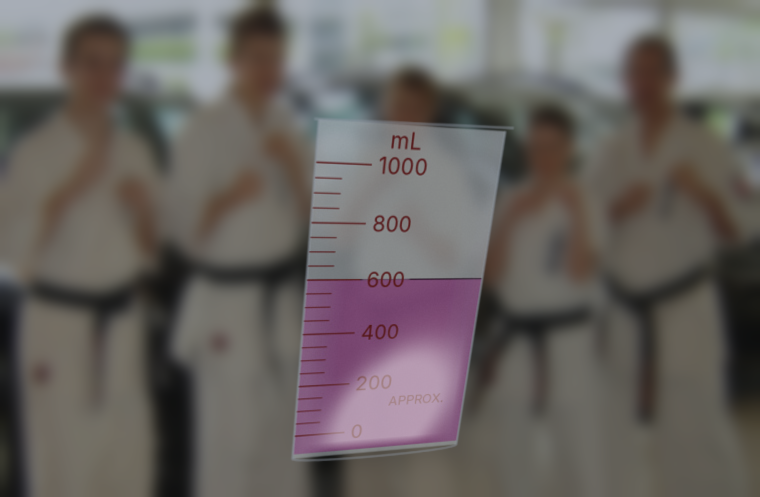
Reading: {"value": 600, "unit": "mL"}
